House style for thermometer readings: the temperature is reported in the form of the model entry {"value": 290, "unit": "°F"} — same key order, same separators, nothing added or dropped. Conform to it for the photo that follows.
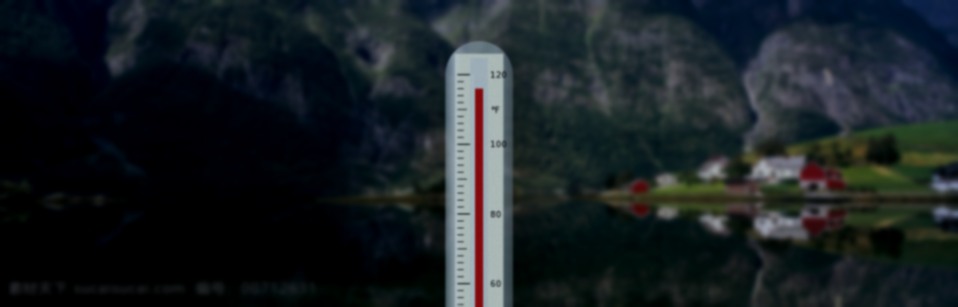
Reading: {"value": 116, "unit": "°F"}
